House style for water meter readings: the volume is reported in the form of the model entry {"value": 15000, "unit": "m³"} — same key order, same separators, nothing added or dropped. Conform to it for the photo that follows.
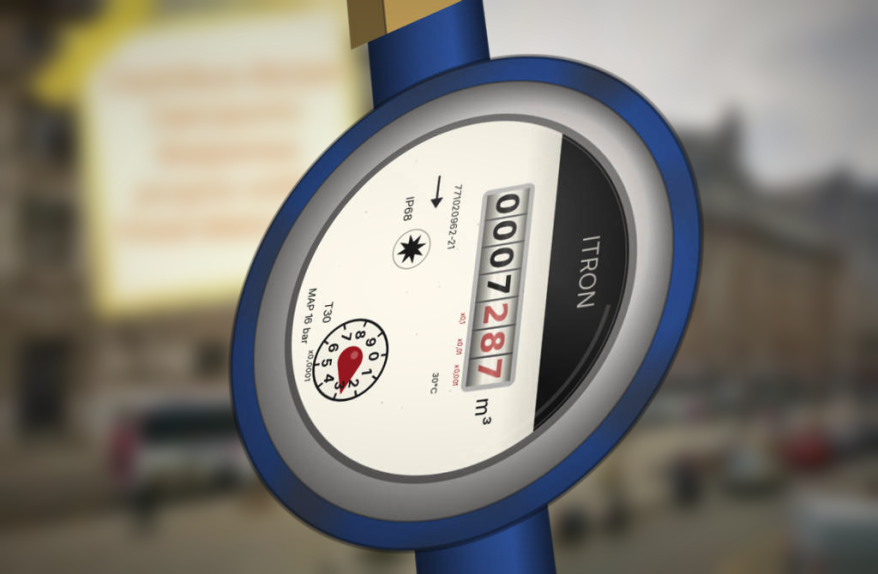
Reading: {"value": 7.2872, "unit": "m³"}
